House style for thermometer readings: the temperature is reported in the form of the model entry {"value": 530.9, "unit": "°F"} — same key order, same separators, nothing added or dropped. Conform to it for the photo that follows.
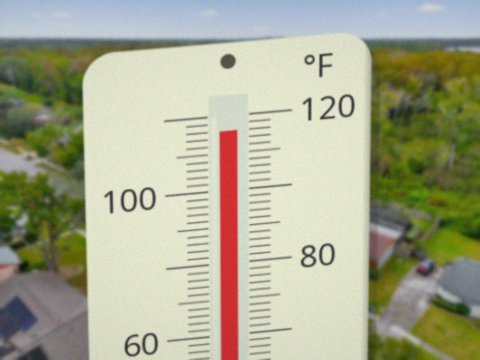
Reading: {"value": 116, "unit": "°F"}
